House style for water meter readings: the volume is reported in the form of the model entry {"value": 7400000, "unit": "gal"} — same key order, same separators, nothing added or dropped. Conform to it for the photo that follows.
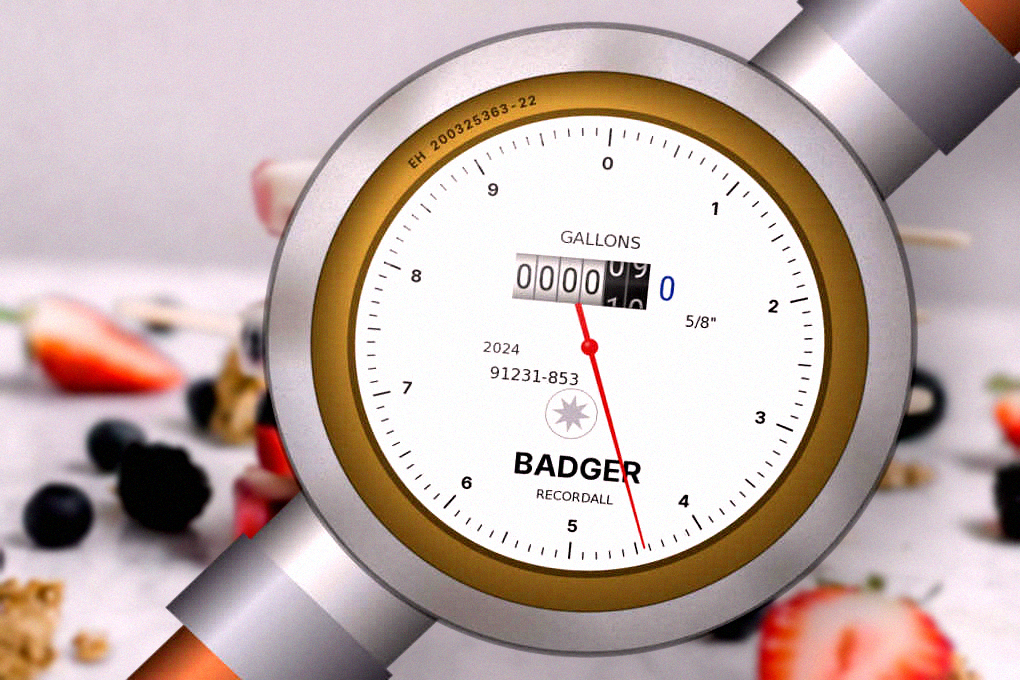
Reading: {"value": 94.4, "unit": "gal"}
